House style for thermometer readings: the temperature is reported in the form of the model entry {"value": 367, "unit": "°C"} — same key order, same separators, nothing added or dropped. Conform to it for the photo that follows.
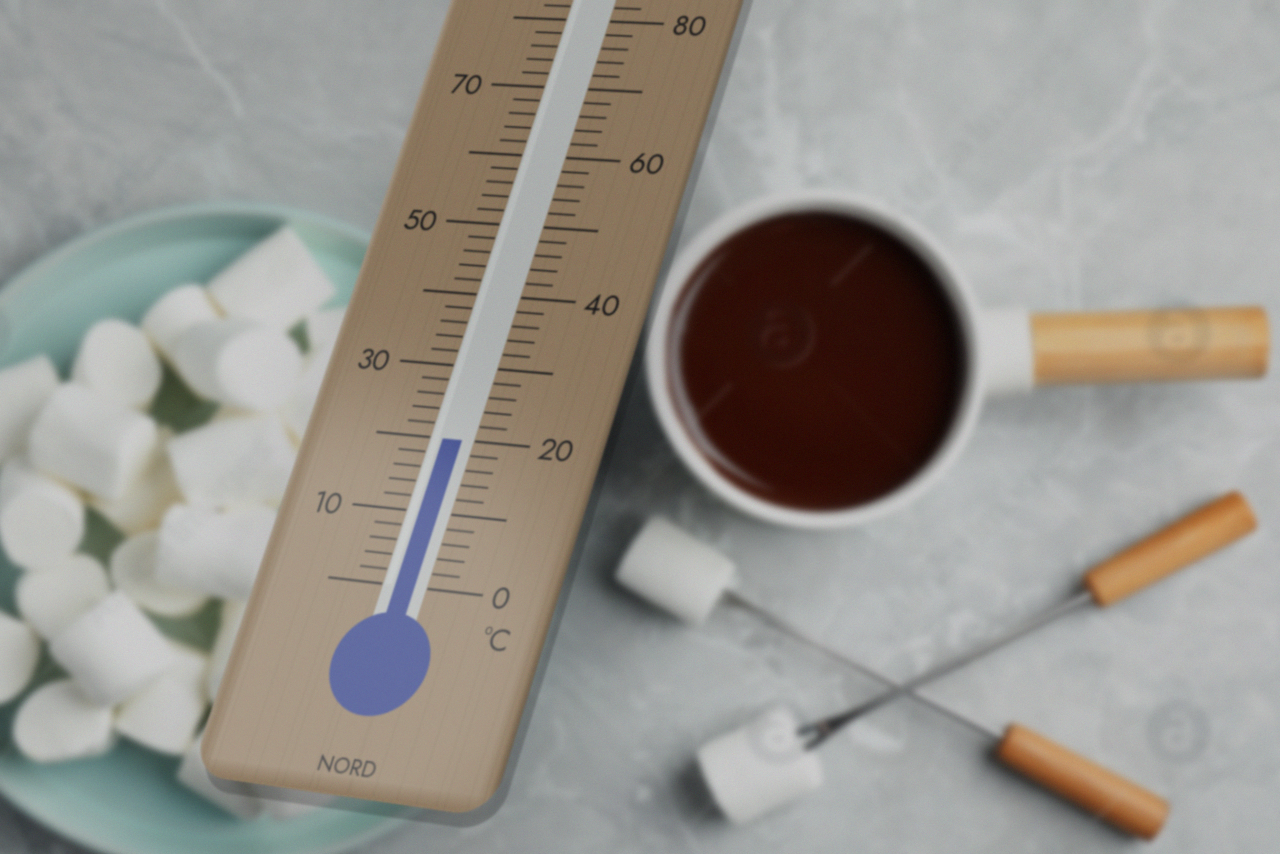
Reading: {"value": 20, "unit": "°C"}
